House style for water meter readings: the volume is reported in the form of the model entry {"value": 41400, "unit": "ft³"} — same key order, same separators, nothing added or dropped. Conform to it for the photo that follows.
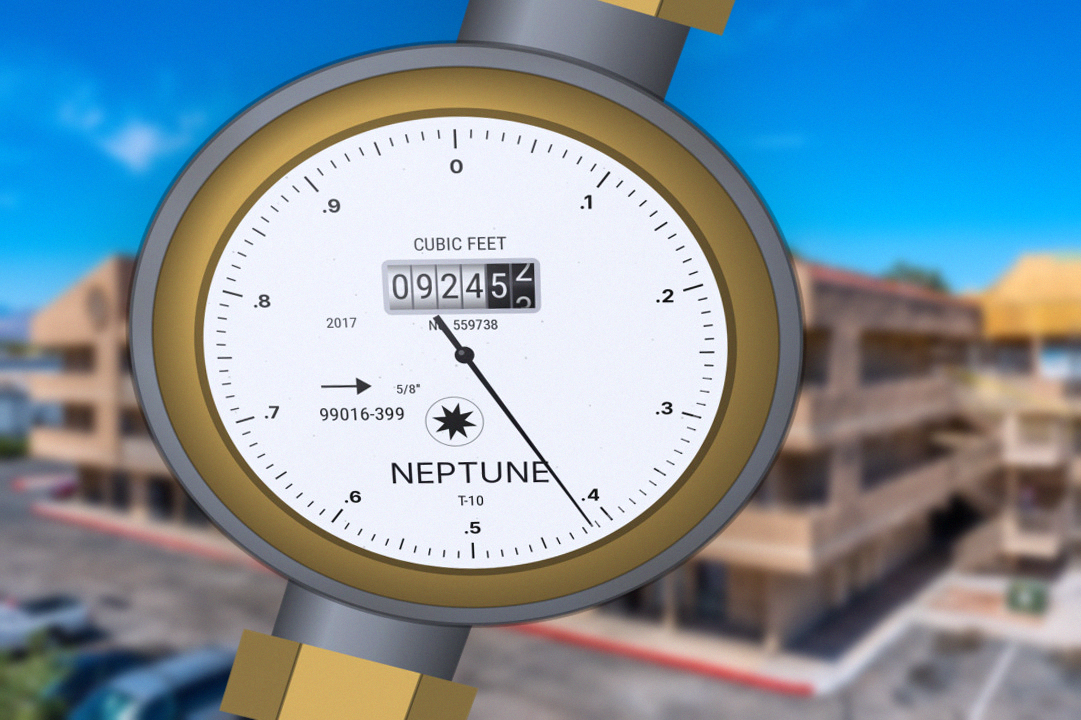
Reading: {"value": 92452.41, "unit": "ft³"}
